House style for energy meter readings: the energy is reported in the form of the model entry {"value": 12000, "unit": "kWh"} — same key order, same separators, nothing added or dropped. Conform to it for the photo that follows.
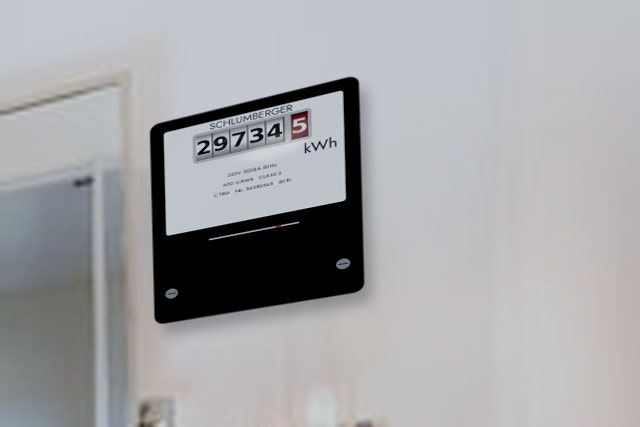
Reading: {"value": 29734.5, "unit": "kWh"}
